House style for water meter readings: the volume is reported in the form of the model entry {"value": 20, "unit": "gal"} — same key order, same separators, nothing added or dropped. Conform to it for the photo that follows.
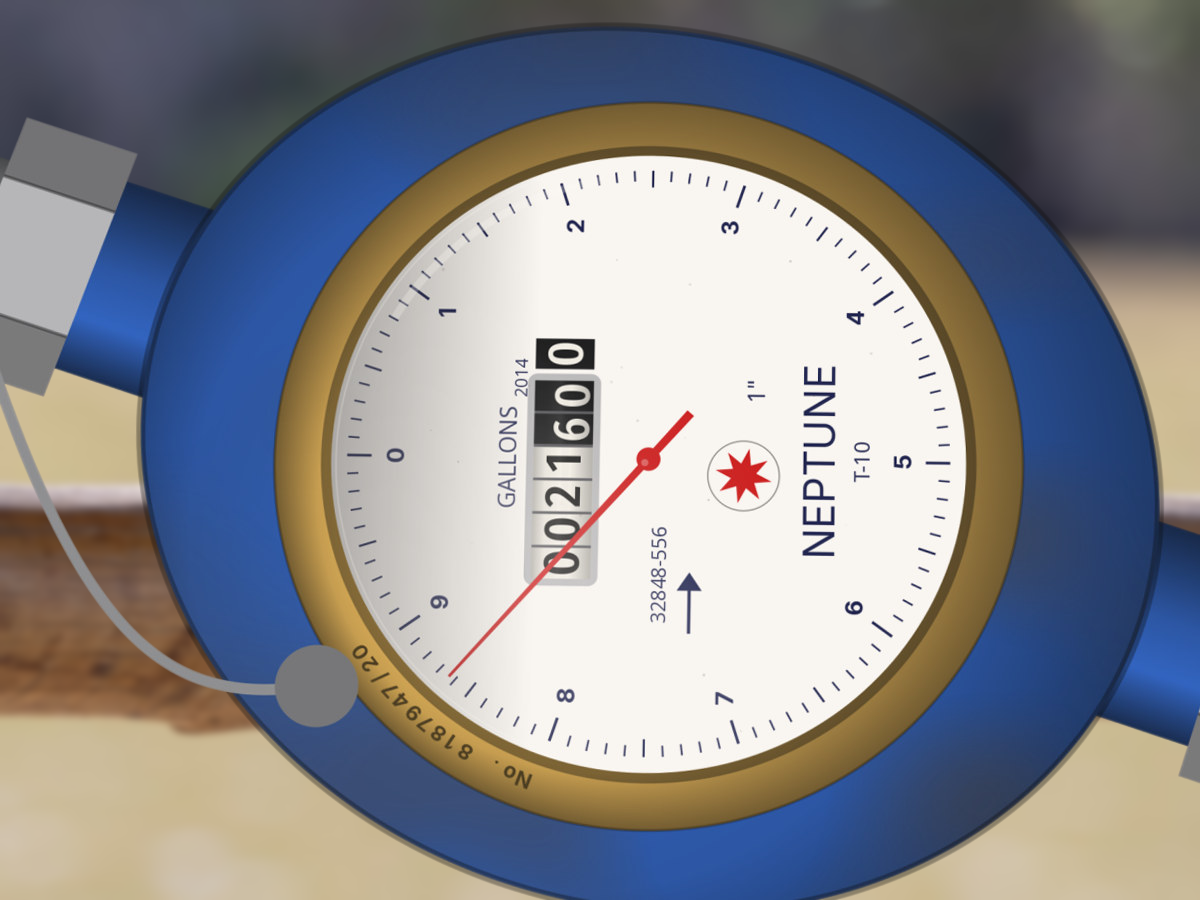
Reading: {"value": 21598.6, "unit": "gal"}
